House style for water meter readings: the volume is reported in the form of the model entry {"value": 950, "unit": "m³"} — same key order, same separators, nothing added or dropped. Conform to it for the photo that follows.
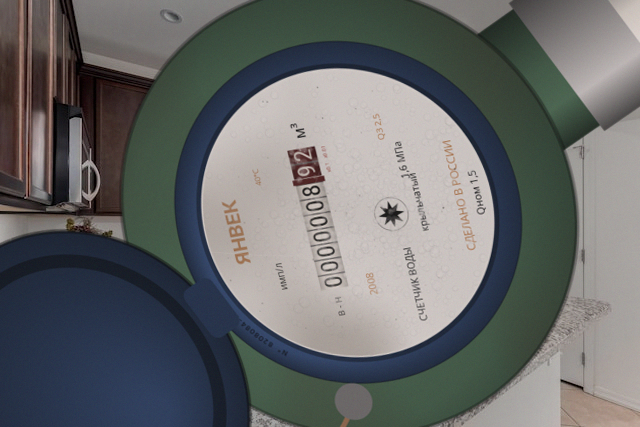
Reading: {"value": 8.92, "unit": "m³"}
